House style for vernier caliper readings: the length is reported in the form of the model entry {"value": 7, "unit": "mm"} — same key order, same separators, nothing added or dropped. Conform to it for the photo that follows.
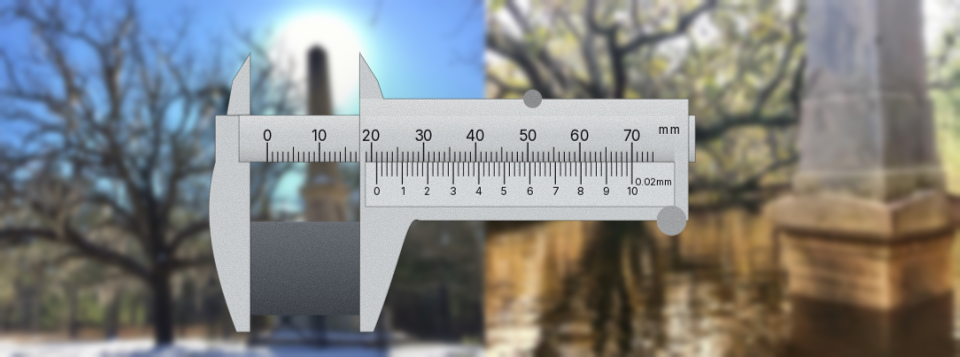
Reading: {"value": 21.0, "unit": "mm"}
